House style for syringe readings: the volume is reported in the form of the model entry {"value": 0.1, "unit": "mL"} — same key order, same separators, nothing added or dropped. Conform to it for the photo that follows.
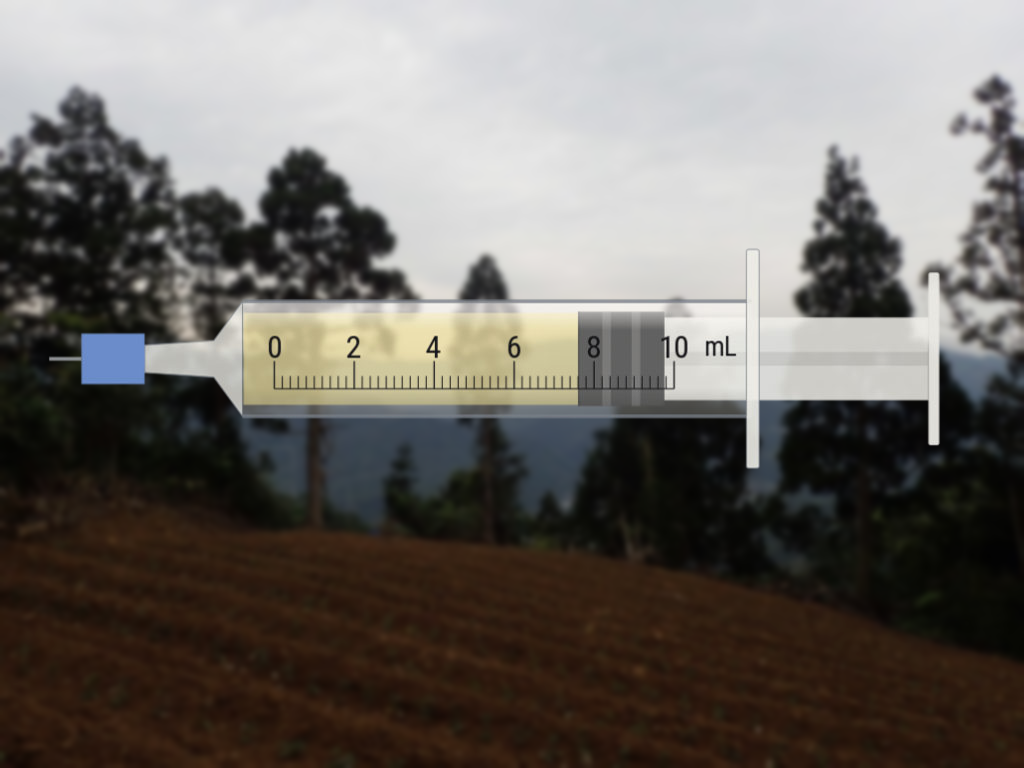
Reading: {"value": 7.6, "unit": "mL"}
